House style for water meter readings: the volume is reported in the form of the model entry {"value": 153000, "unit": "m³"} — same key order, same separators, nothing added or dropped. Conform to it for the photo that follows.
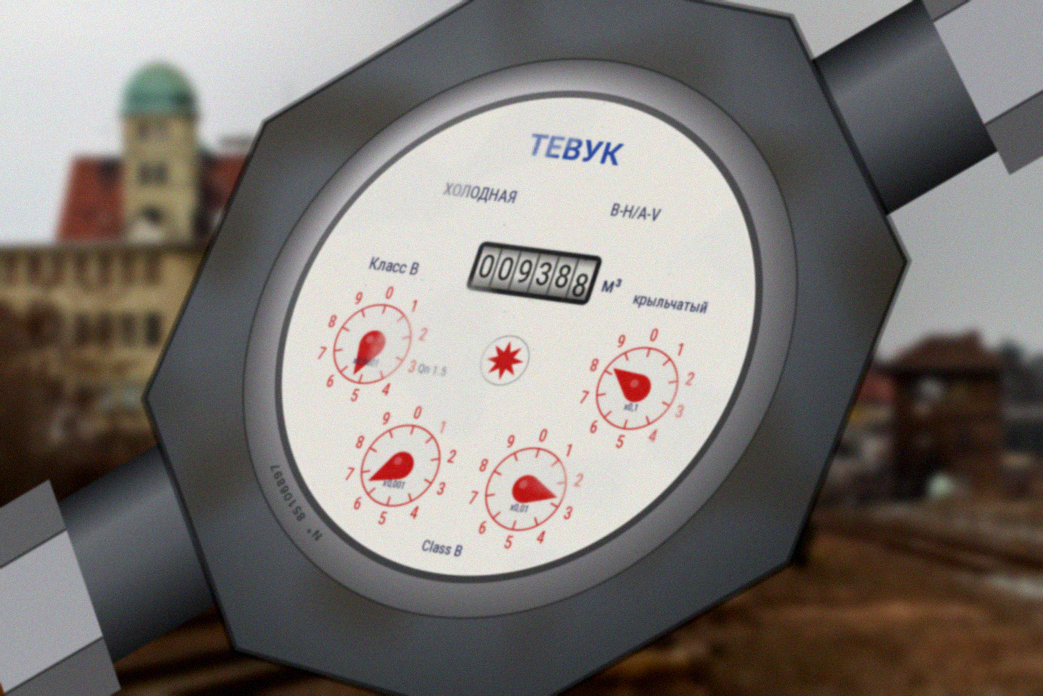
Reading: {"value": 9387.8265, "unit": "m³"}
